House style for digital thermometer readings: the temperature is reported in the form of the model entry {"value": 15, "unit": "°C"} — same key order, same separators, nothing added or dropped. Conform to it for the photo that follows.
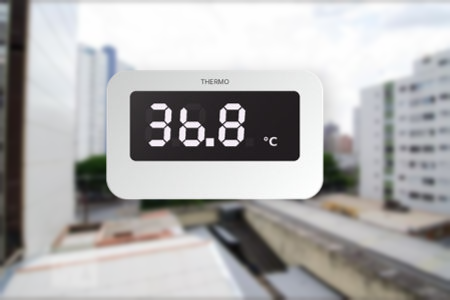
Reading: {"value": 36.8, "unit": "°C"}
